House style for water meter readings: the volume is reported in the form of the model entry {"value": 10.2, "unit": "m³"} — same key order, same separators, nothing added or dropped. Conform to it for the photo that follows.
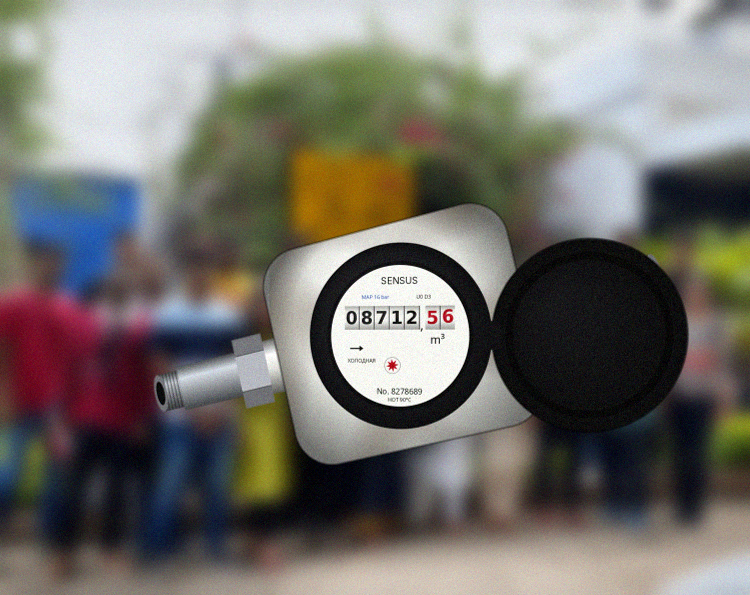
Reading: {"value": 8712.56, "unit": "m³"}
